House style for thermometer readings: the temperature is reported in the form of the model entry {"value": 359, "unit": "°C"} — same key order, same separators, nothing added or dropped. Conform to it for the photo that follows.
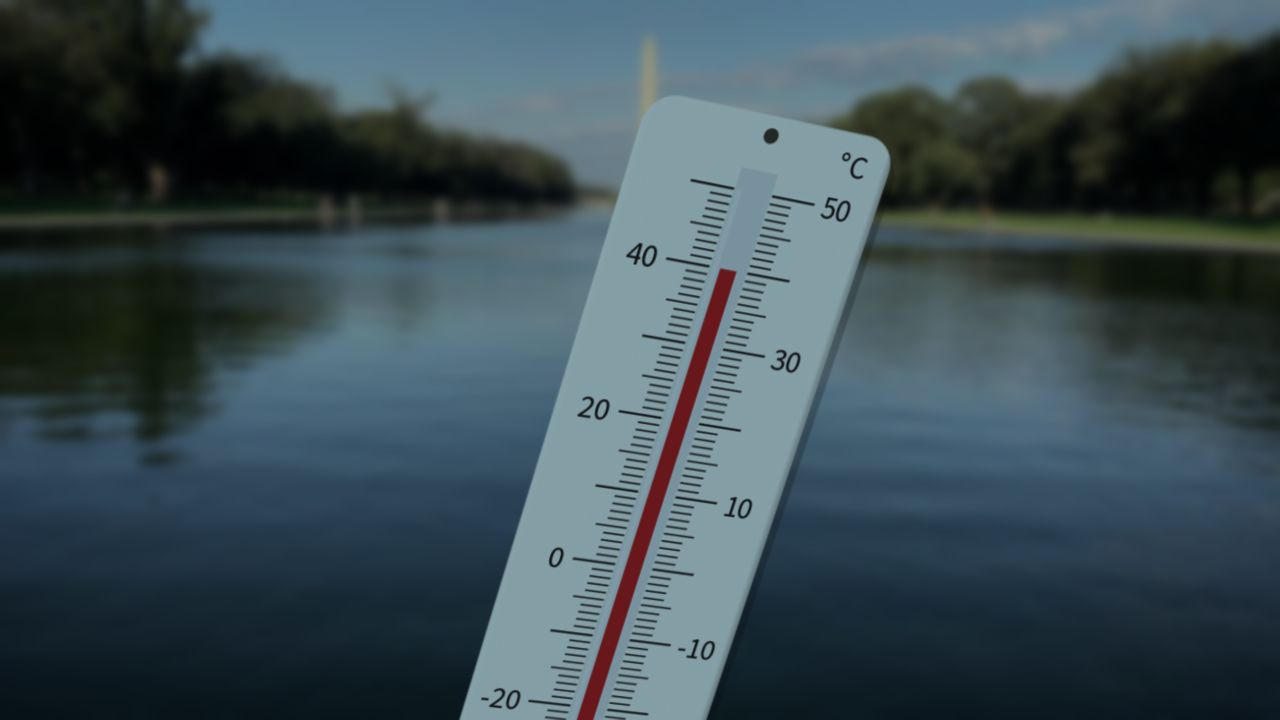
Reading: {"value": 40, "unit": "°C"}
